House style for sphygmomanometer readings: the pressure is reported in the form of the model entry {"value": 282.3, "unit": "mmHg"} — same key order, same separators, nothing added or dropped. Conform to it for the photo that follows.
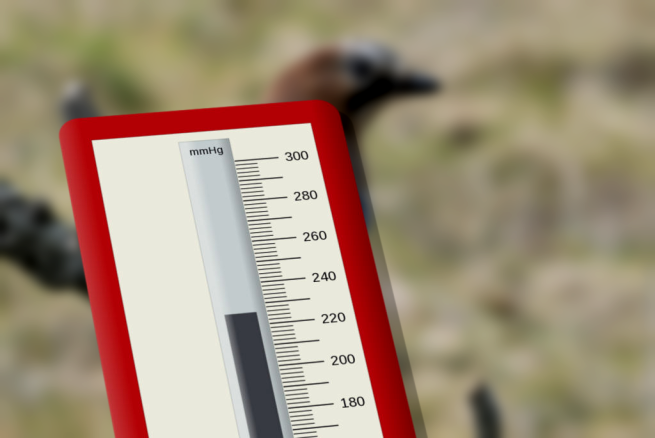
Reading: {"value": 226, "unit": "mmHg"}
